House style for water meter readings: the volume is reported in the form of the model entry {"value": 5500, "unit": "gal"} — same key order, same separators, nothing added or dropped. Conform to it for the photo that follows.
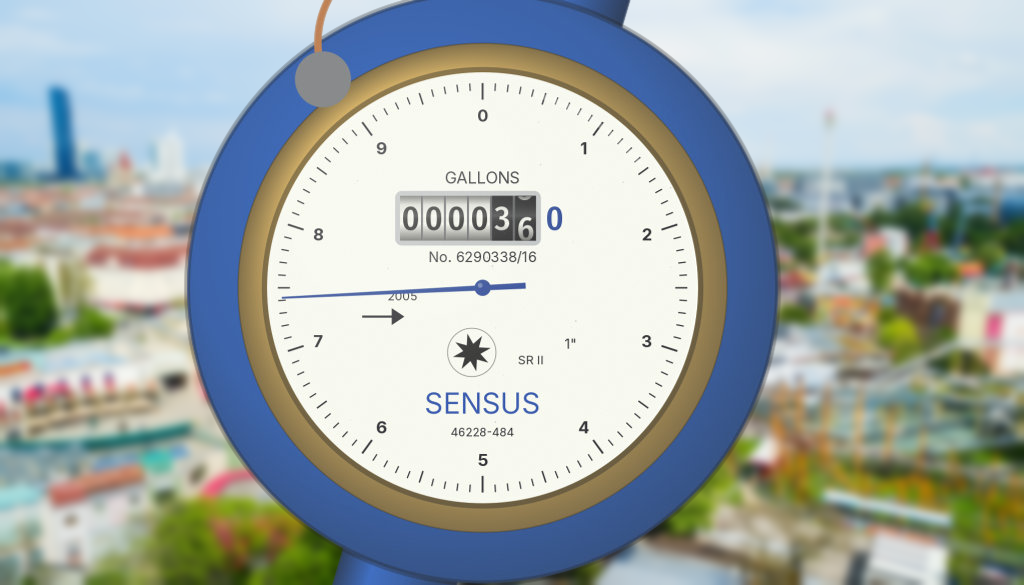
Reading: {"value": 357.4, "unit": "gal"}
